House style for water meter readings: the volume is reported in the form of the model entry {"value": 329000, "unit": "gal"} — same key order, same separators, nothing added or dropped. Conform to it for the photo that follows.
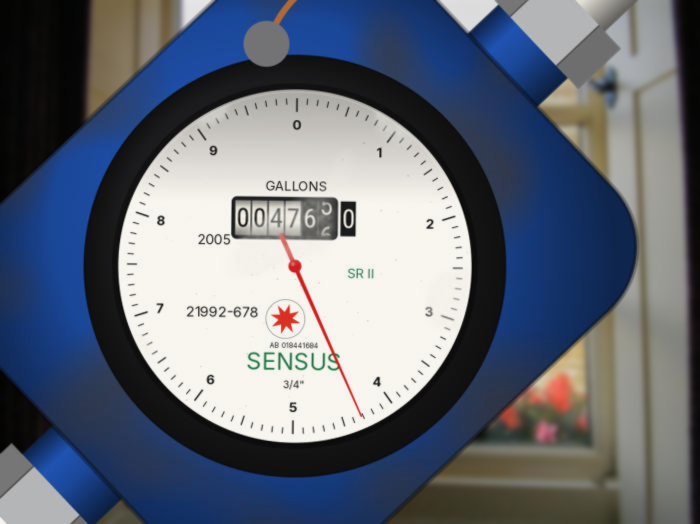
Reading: {"value": 47654.3, "unit": "gal"}
